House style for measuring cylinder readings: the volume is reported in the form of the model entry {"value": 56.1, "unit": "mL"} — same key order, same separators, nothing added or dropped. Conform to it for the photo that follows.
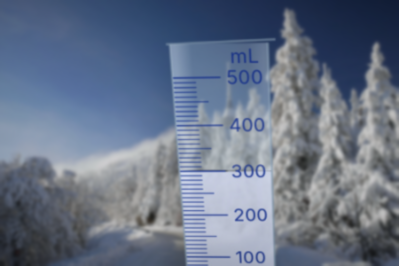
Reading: {"value": 300, "unit": "mL"}
